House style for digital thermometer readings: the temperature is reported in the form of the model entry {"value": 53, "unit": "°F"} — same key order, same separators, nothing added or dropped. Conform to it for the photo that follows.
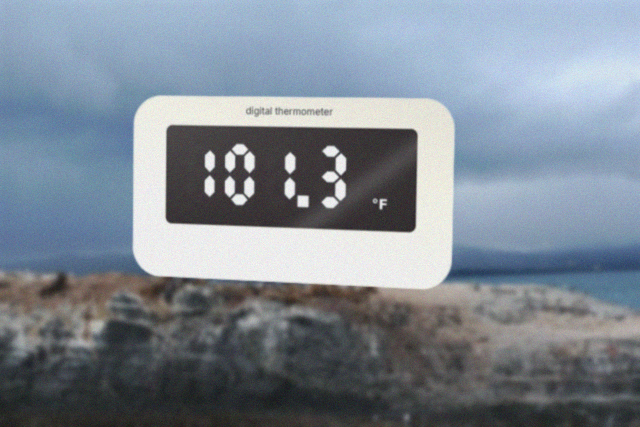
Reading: {"value": 101.3, "unit": "°F"}
